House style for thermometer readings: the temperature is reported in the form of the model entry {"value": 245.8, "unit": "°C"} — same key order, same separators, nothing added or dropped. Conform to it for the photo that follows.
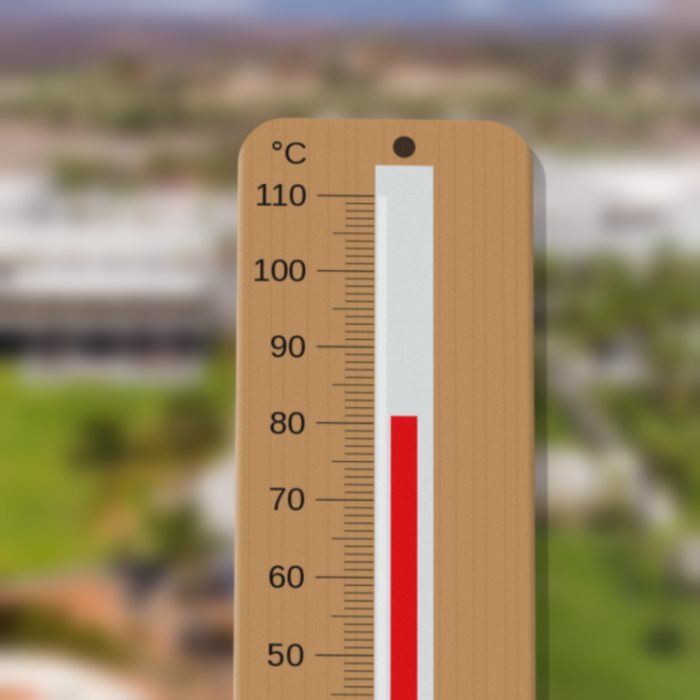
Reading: {"value": 81, "unit": "°C"}
